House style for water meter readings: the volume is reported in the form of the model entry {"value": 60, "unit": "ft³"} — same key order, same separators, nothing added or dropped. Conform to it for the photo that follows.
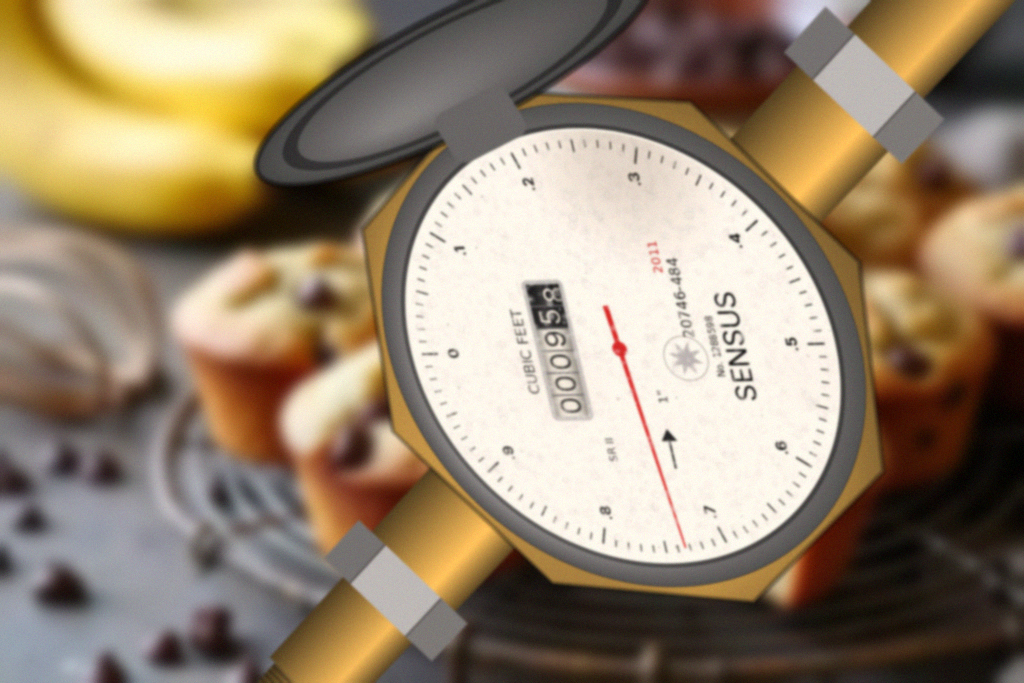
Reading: {"value": 957.73, "unit": "ft³"}
